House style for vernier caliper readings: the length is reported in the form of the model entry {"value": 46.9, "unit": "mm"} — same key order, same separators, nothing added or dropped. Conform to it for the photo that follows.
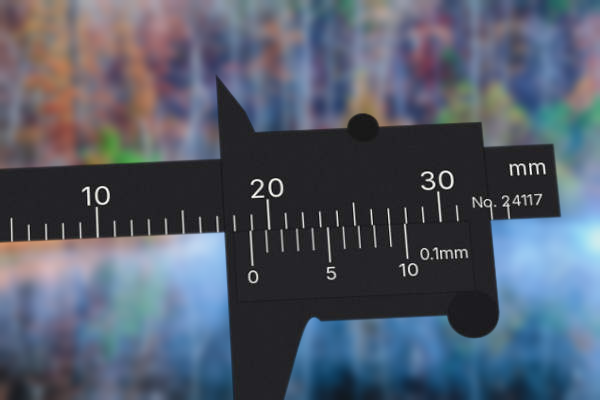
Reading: {"value": 18.9, "unit": "mm"}
